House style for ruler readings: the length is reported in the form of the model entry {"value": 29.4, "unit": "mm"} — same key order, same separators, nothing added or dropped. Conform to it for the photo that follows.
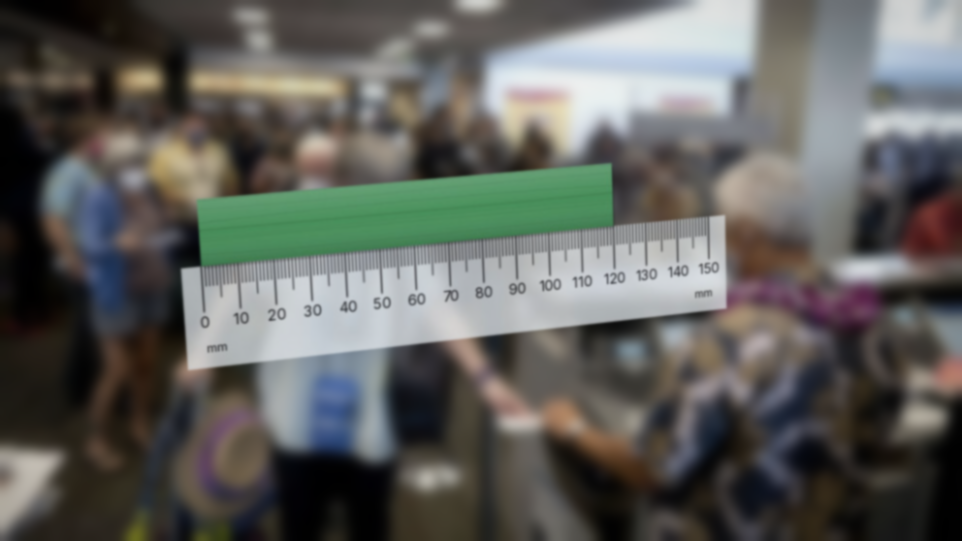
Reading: {"value": 120, "unit": "mm"}
